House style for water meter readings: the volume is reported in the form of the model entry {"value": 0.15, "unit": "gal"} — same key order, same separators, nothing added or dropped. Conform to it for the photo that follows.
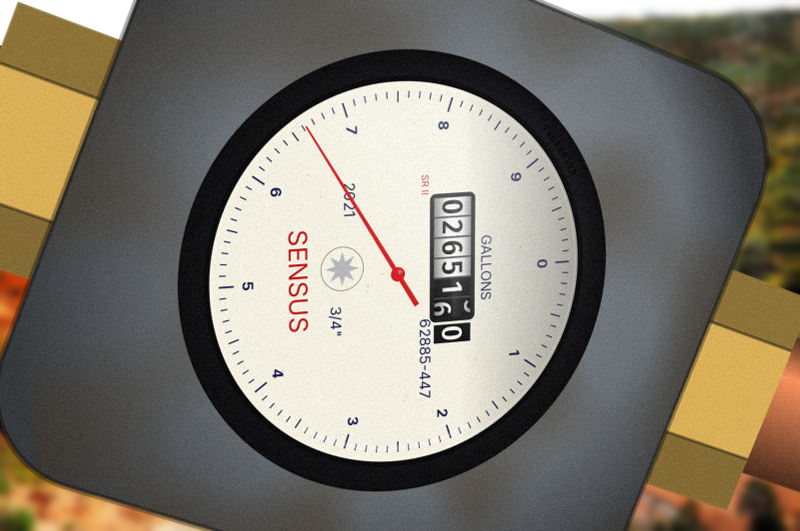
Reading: {"value": 265156.6, "unit": "gal"}
